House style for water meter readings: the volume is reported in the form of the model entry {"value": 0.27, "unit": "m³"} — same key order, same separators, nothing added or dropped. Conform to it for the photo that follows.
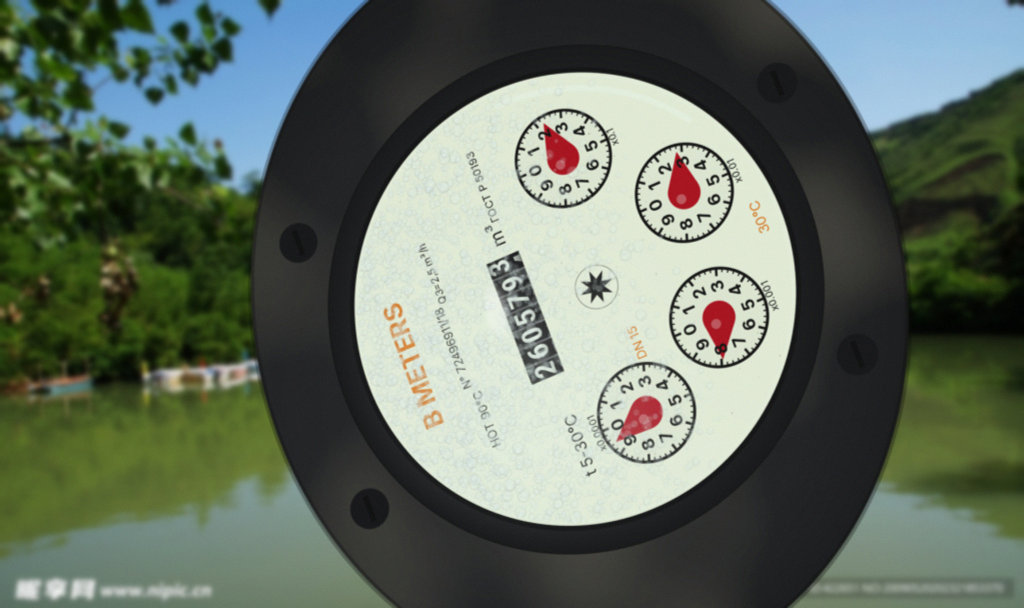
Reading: {"value": 2605793.2279, "unit": "m³"}
